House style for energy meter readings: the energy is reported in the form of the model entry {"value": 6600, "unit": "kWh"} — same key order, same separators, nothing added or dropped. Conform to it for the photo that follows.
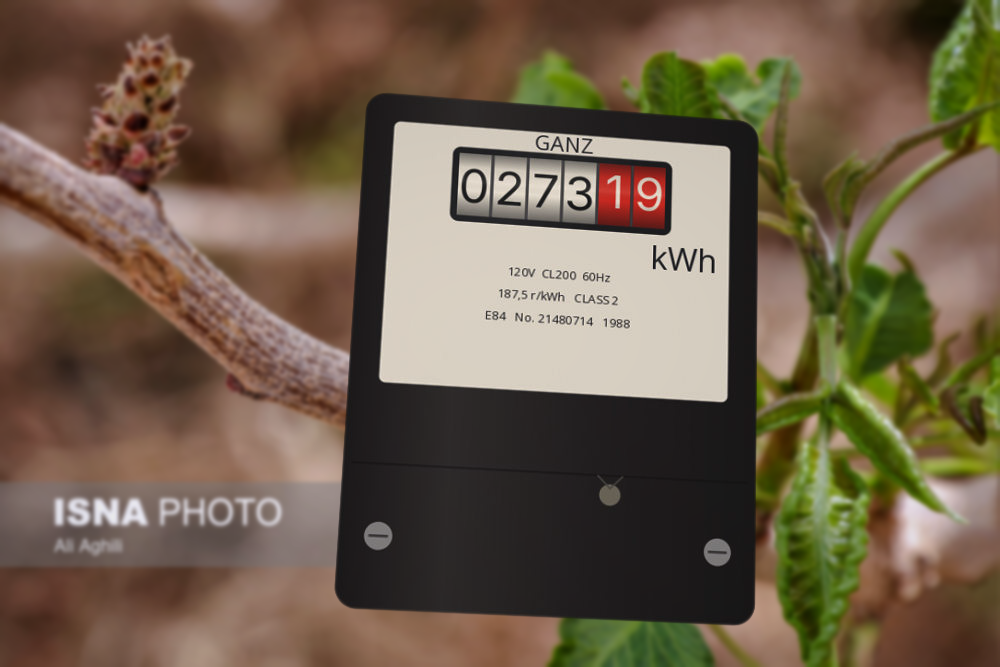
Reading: {"value": 273.19, "unit": "kWh"}
